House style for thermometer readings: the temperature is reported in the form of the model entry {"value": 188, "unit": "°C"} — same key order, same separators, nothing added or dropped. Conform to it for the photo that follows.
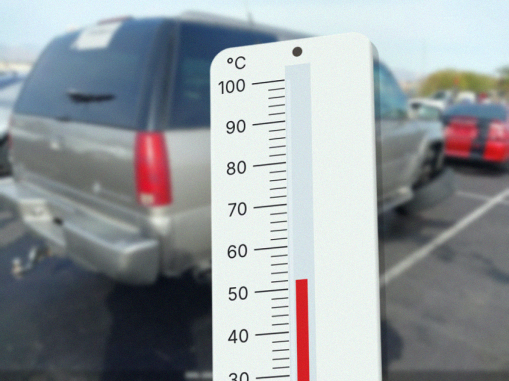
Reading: {"value": 52, "unit": "°C"}
